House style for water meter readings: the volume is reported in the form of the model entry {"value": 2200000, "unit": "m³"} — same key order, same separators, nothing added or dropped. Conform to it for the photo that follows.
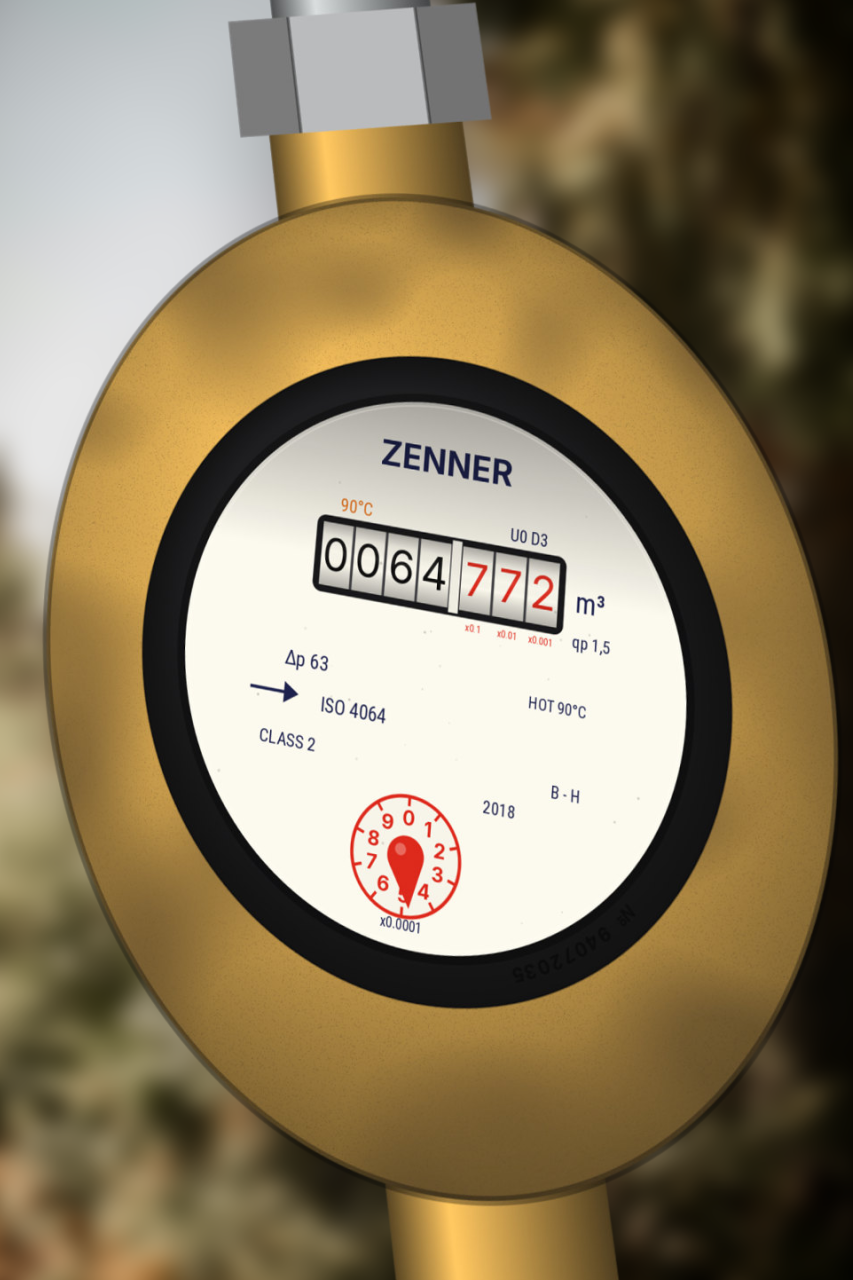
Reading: {"value": 64.7724, "unit": "m³"}
